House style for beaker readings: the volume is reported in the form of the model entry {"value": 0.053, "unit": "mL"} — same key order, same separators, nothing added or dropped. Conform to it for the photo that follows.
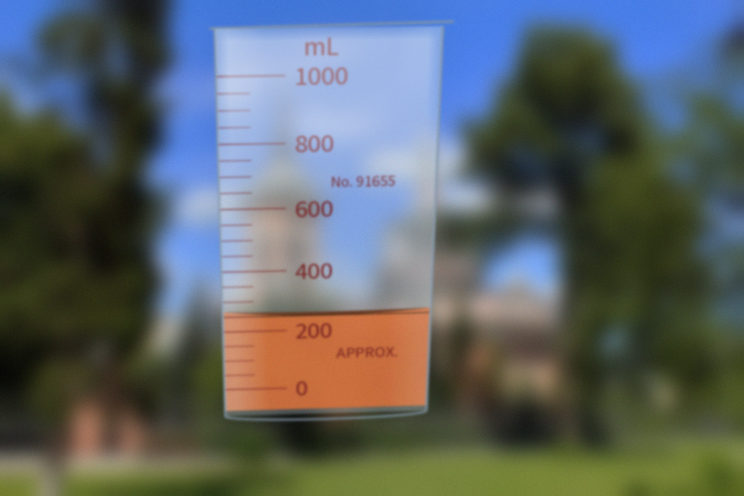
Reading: {"value": 250, "unit": "mL"}
